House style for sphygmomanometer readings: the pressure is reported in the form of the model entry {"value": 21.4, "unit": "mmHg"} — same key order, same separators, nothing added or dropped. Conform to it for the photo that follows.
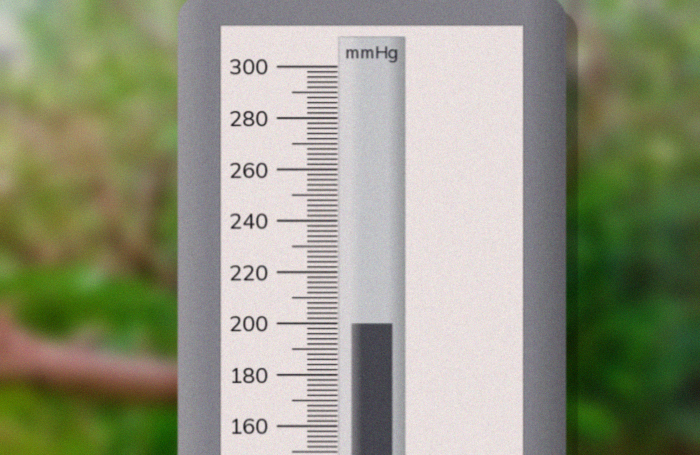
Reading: {"value": 200, "unit": "mmHg"}
